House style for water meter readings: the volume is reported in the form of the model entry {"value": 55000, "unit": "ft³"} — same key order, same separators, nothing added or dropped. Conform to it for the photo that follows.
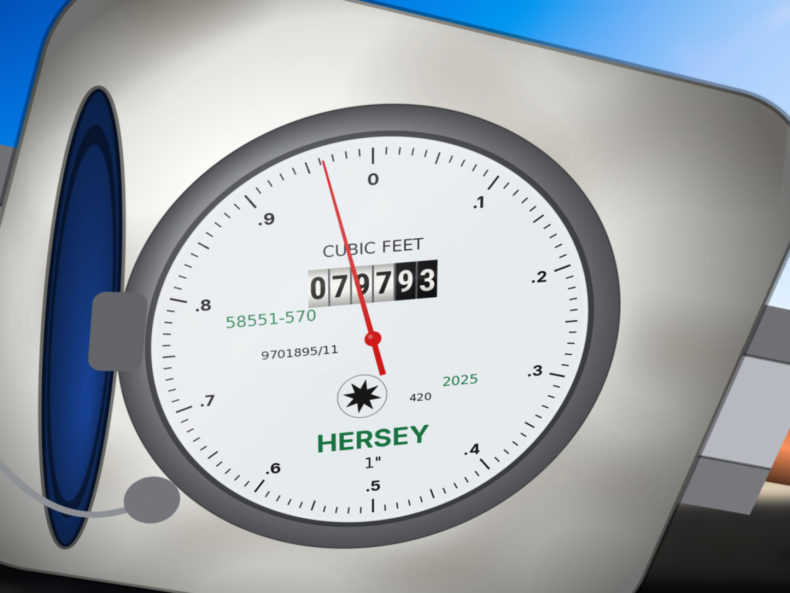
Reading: {"value": 79792.96, "unit": "ft³"}
